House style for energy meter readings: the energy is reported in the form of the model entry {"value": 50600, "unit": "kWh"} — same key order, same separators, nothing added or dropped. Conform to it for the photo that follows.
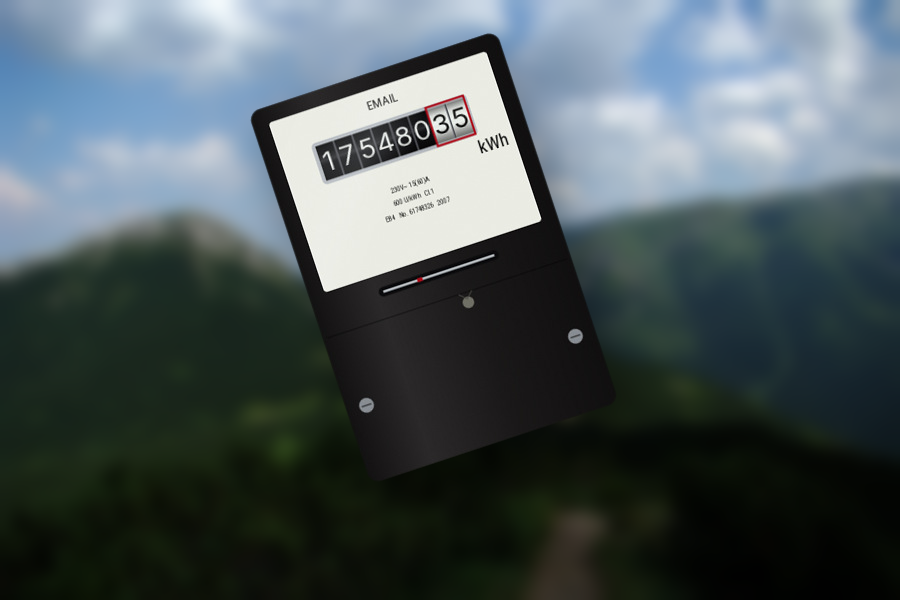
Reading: {"value": 175480.35, "unit": "kWh"}
